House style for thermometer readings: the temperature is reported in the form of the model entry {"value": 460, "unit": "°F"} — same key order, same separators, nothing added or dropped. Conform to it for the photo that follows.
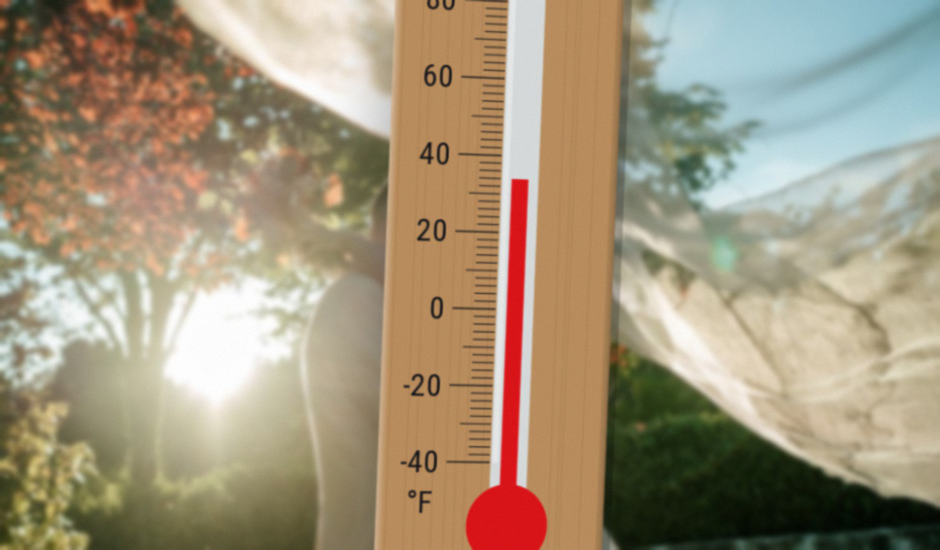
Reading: {"value": 34, "unit": "°F"}
